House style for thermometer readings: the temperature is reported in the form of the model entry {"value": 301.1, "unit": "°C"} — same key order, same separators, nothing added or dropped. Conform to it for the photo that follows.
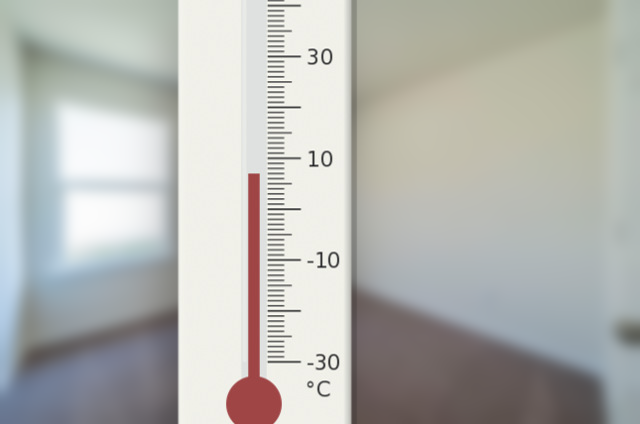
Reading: {"value": 7, "unit": "°C"}
